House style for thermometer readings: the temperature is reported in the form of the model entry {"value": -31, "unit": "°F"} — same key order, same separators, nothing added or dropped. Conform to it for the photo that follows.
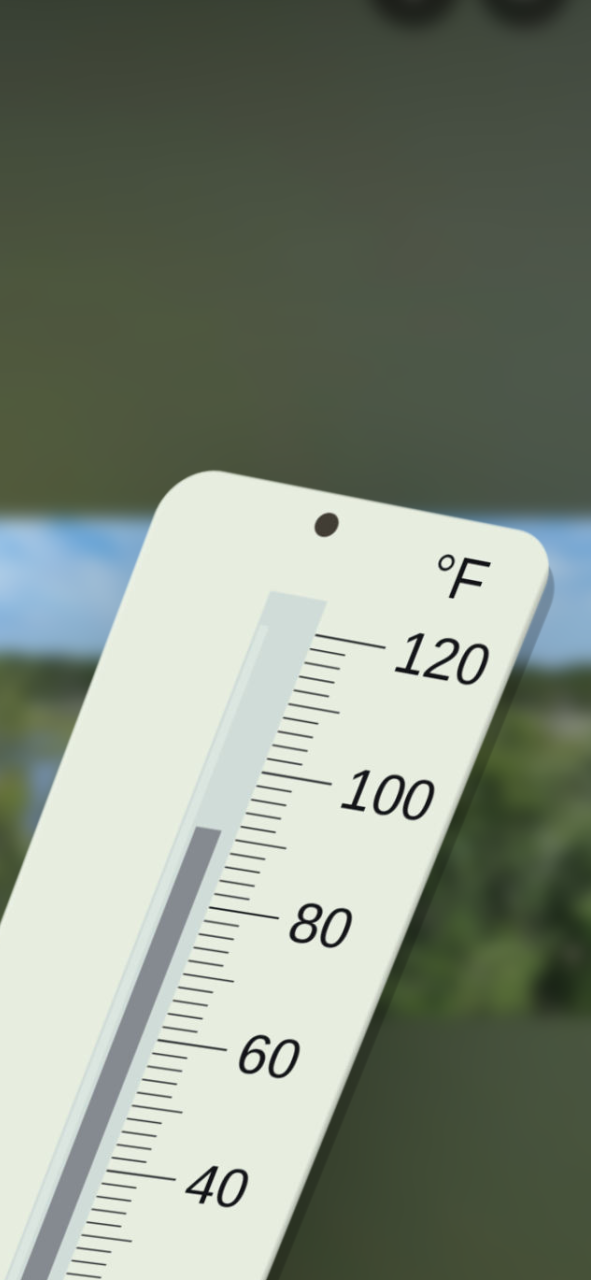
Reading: {"value": 91, "unit": "°F"}
